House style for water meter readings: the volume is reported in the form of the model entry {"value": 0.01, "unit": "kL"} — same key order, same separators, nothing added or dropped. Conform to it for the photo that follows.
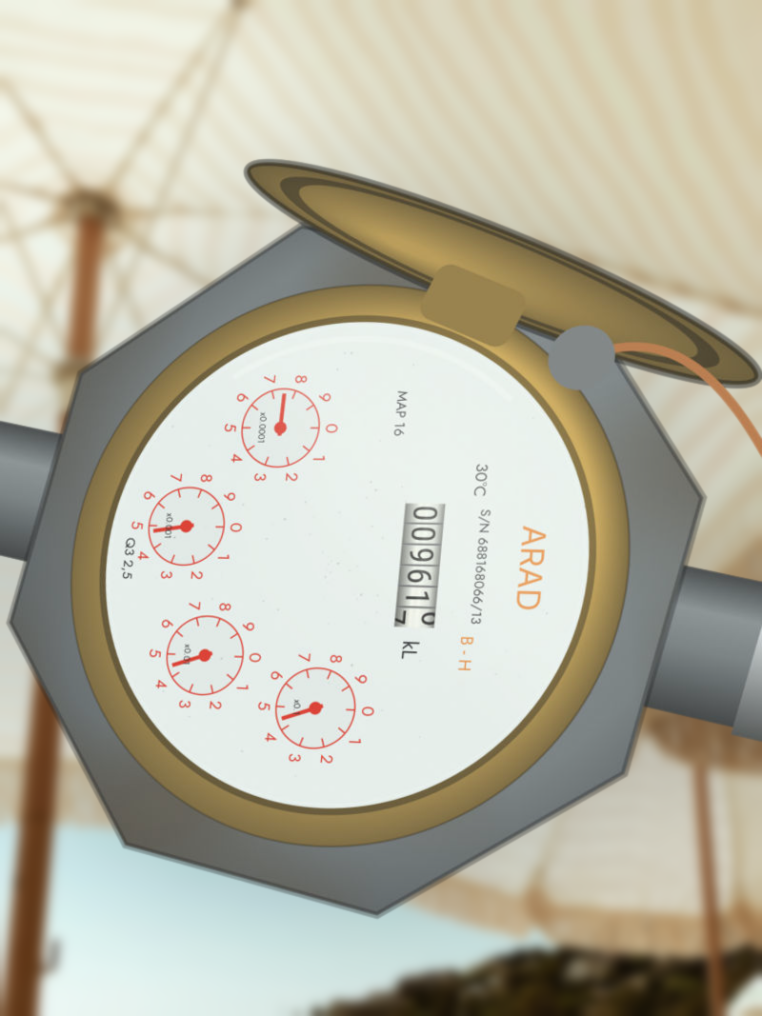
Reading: {"value": 9616.4447, "unit": "kL"}
